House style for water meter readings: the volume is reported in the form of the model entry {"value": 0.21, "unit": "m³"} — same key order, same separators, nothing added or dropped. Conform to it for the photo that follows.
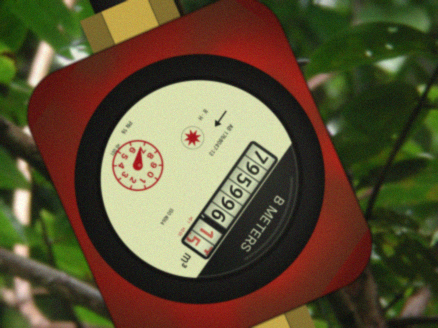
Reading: {"value": 795996.146, "unit": "m³"}
